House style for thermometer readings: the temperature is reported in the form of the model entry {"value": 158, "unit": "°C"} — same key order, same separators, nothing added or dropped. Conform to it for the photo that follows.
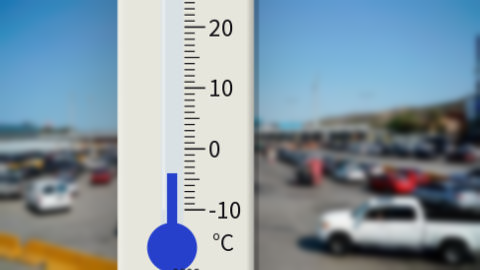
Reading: {"value": -4, "unit": "°C"}
